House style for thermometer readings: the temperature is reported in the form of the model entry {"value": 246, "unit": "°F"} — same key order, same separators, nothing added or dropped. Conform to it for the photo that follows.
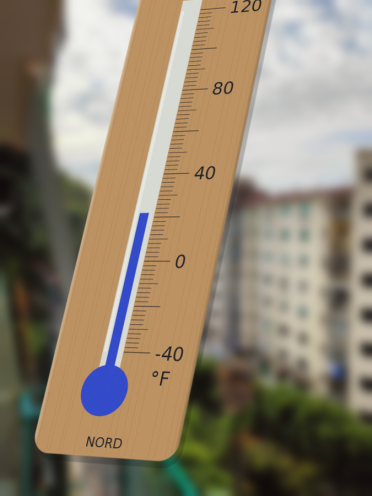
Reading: {"value": 22, "unit": "°F"}
